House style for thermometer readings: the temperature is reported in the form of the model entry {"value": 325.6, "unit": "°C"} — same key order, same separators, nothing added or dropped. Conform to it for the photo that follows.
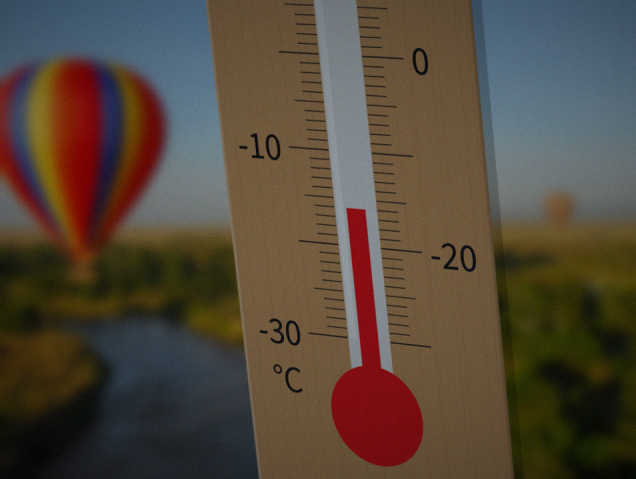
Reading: {"value": -16, "unit": "°C"}
